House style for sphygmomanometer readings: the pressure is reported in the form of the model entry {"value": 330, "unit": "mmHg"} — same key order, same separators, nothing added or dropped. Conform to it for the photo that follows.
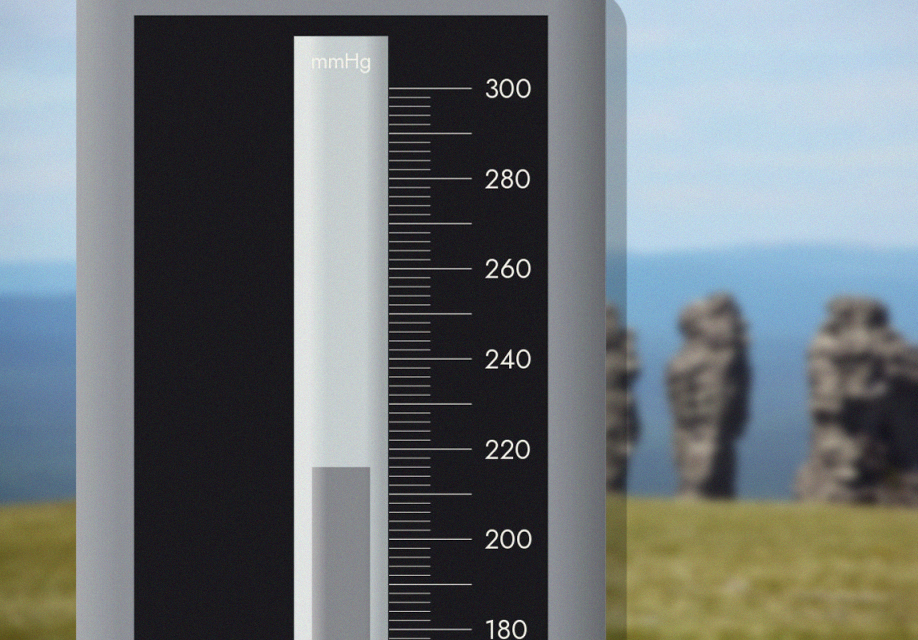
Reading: {"value": 216, "unit": "mmHg"}
